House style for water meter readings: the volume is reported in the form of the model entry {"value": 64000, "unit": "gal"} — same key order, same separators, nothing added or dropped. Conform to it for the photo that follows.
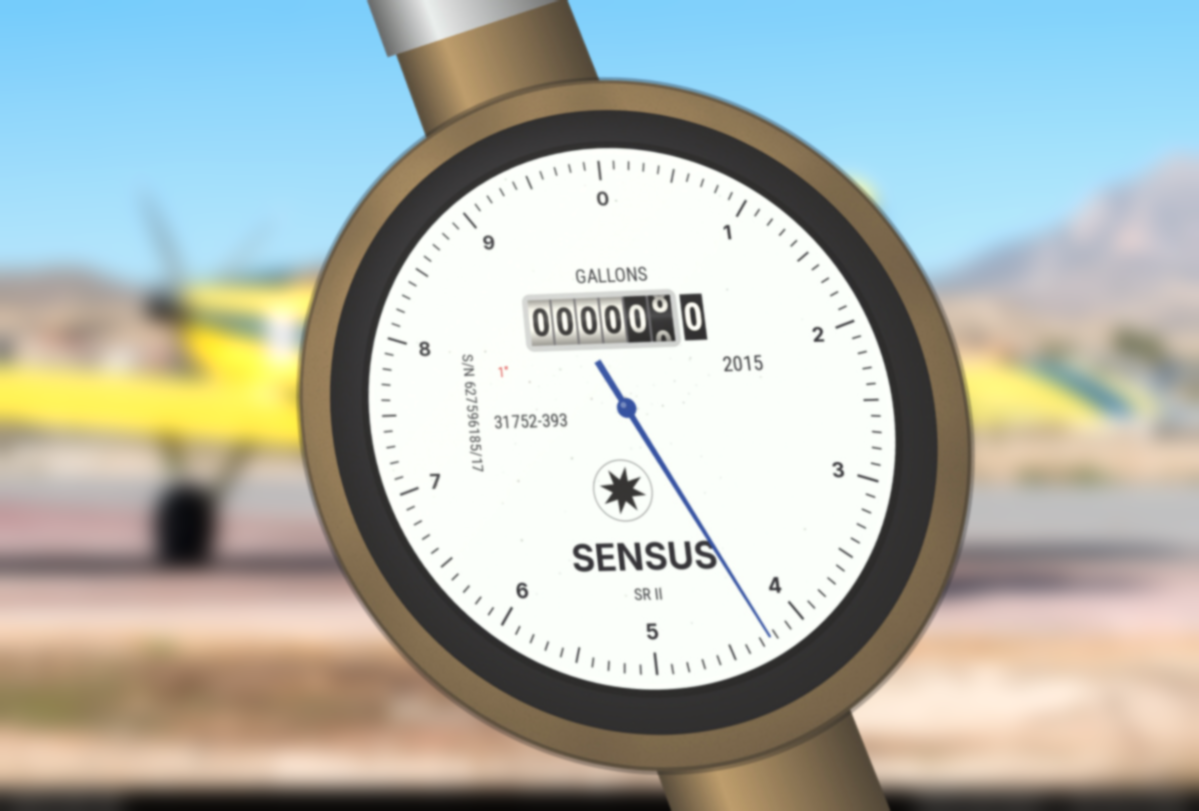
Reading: {"value": 84.2, "unit": "gal"}
